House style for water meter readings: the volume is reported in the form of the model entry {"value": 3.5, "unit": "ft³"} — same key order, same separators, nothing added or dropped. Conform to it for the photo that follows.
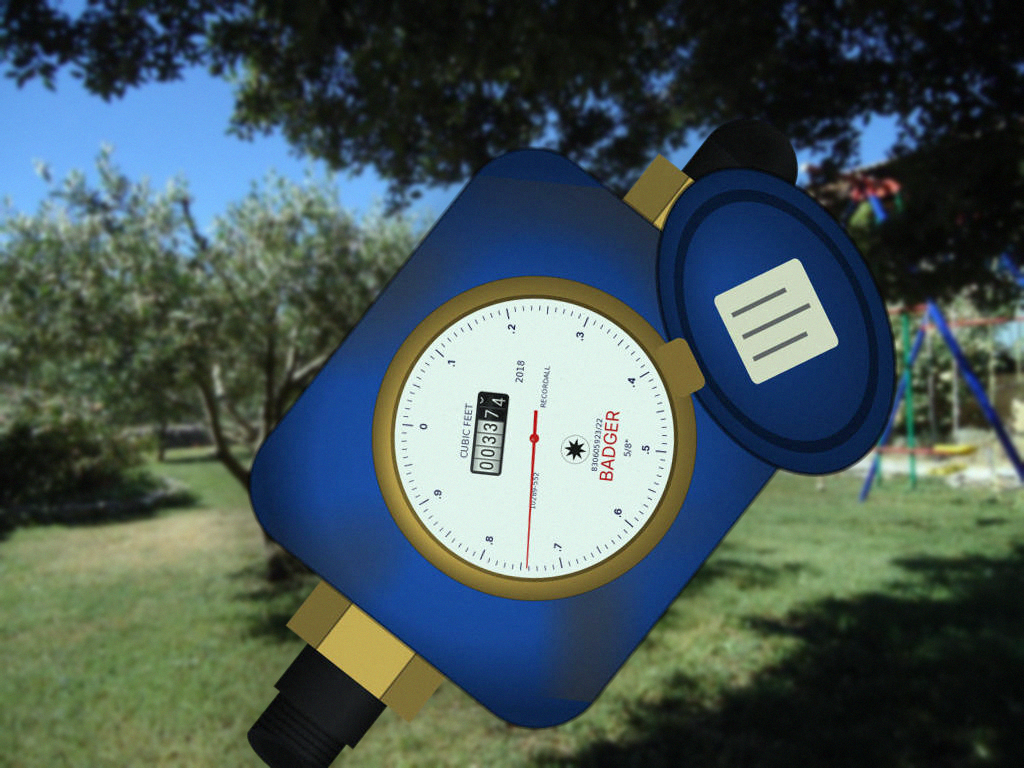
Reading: {"value": 3373.74, "unit": "ft³"}
